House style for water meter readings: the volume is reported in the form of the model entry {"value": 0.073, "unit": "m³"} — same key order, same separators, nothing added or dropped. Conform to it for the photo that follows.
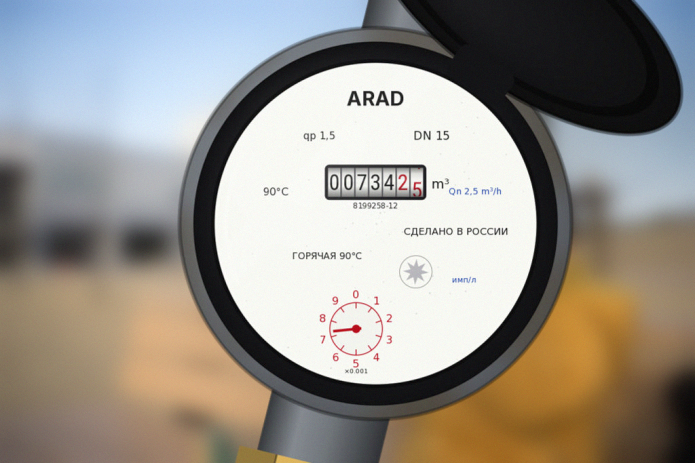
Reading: {"value": 734.247, "unit": "m³"}
